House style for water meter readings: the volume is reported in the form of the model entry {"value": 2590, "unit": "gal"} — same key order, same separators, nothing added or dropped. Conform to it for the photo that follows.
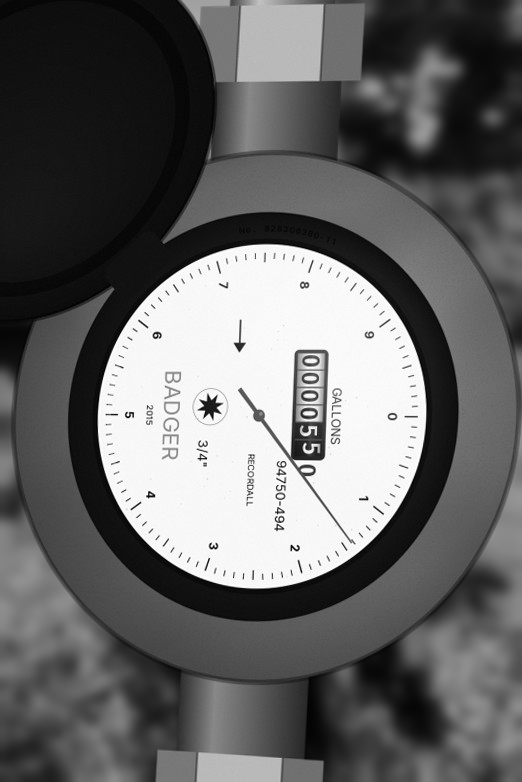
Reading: {"value": 551.4, "unit": "gal"}
